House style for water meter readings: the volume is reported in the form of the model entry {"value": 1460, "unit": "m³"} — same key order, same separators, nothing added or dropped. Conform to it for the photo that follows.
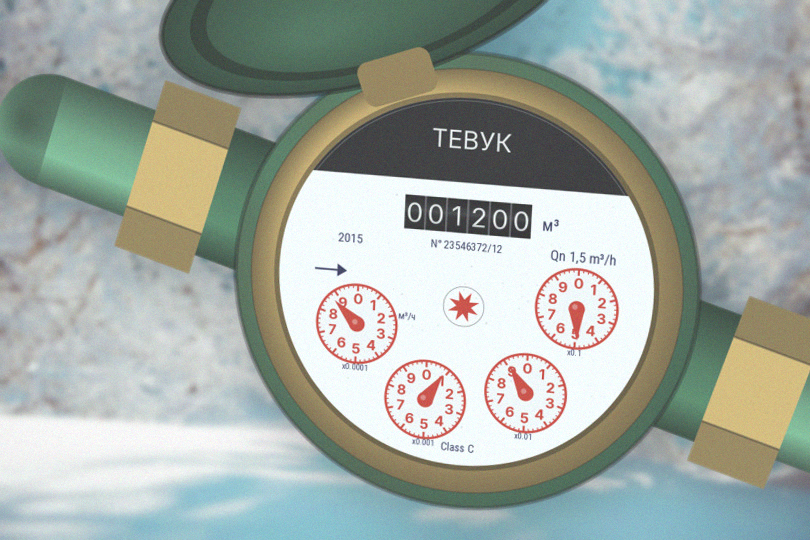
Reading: {"value": 1200.4908, "unit": "m³"}
